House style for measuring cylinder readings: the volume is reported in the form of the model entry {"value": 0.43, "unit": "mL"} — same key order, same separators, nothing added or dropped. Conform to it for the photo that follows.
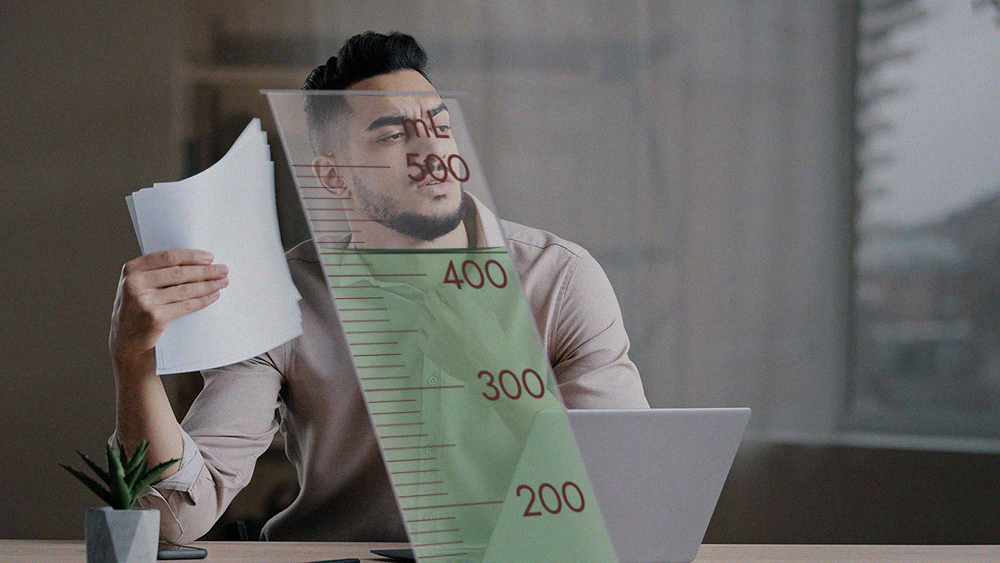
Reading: {"value": 420, "unit": "mL"}
